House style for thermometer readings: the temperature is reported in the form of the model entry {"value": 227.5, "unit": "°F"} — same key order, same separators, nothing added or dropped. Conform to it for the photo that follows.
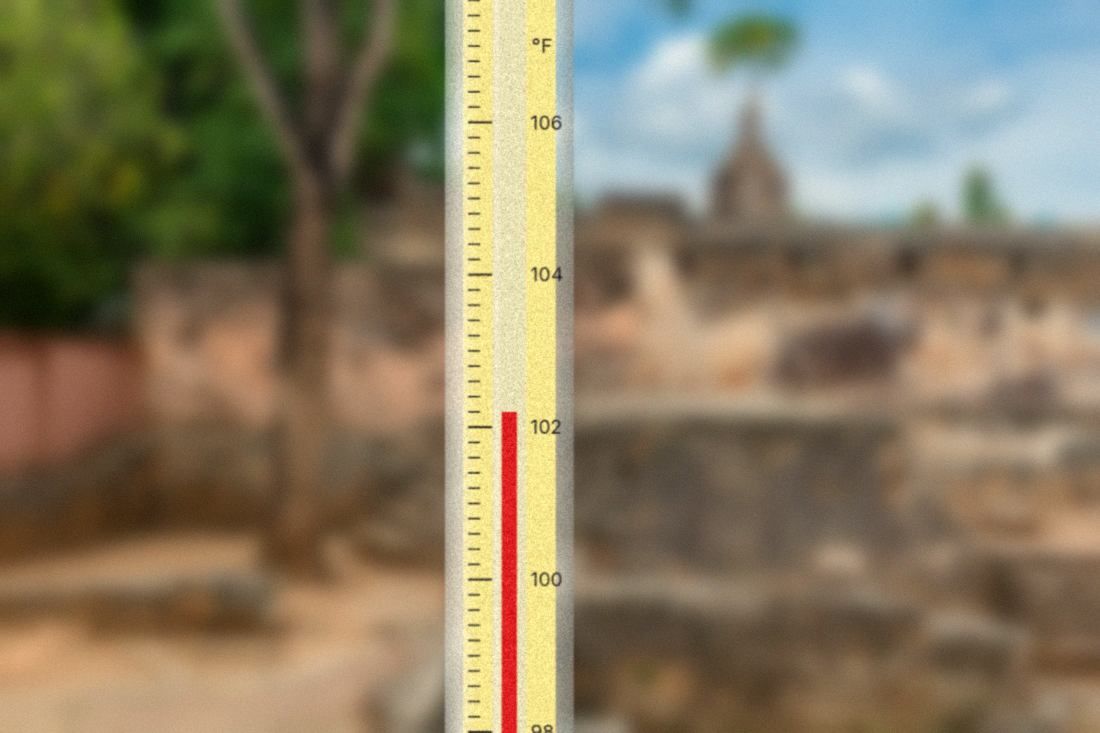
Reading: {"value": 102.2, "unit": "°F"}
